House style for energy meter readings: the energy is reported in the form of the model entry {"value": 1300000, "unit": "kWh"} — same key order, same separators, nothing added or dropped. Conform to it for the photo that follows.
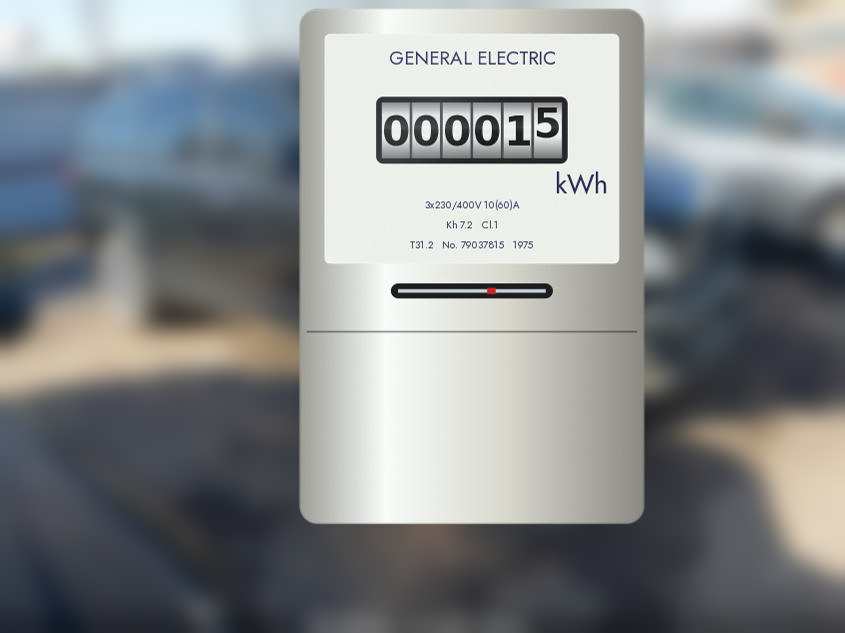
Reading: {"value": 15, "unit": "kWh"}
